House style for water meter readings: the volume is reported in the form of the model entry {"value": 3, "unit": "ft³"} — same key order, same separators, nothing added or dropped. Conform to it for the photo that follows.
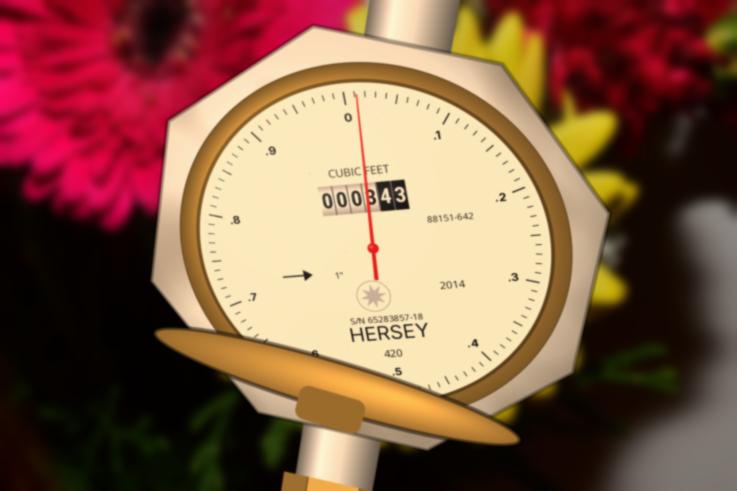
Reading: {"value": 343.01, "unit": "ft³"}
